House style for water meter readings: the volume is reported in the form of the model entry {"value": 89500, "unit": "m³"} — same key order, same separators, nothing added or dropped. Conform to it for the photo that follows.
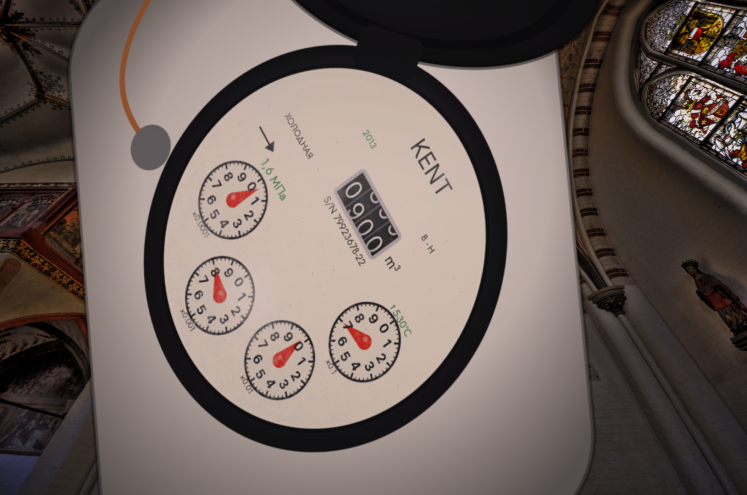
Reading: {"value": 899.6980, "unit": "m³"}
